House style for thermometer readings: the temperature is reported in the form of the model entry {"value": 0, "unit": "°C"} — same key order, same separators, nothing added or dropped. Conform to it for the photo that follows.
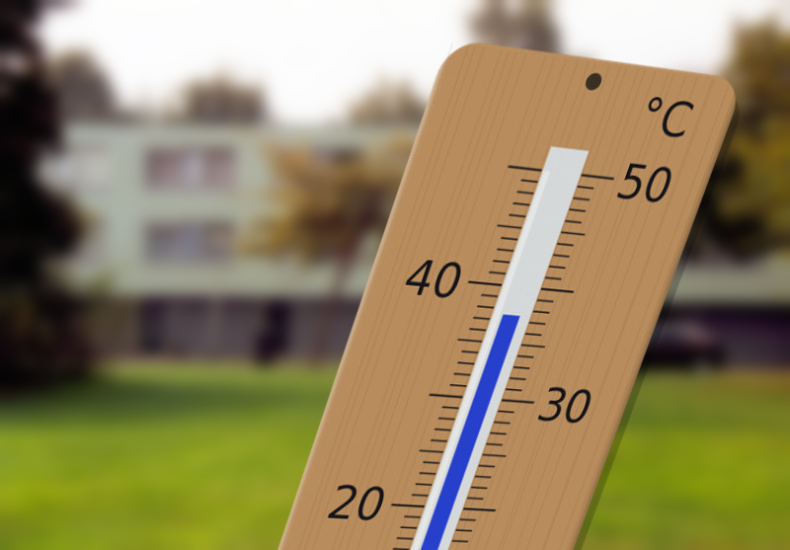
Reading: {"value": 37.5, "unit": "°C"}
